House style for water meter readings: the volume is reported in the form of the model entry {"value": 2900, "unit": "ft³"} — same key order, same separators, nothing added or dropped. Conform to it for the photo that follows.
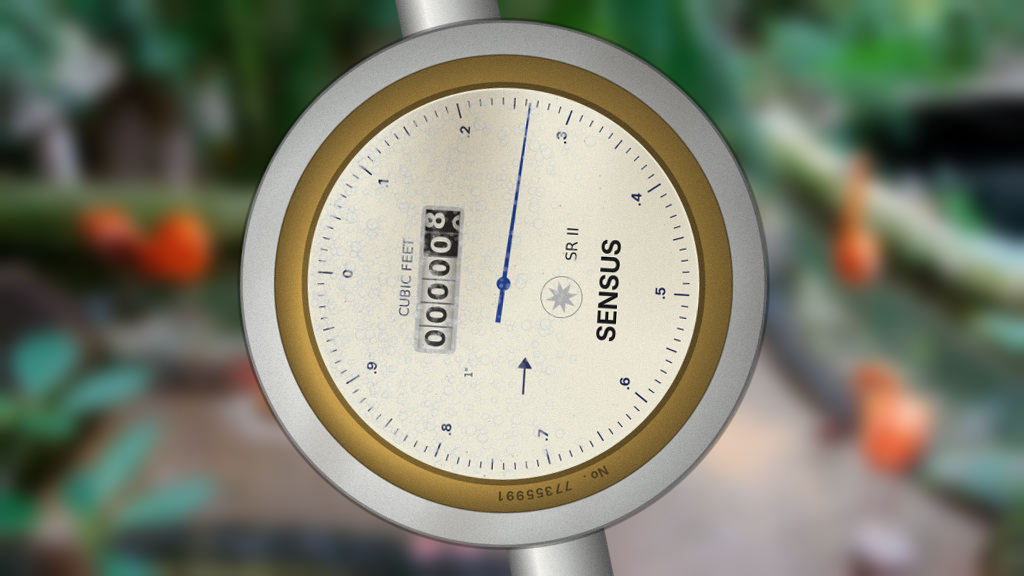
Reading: {"value": 8.26, "unit": "ft³"}
